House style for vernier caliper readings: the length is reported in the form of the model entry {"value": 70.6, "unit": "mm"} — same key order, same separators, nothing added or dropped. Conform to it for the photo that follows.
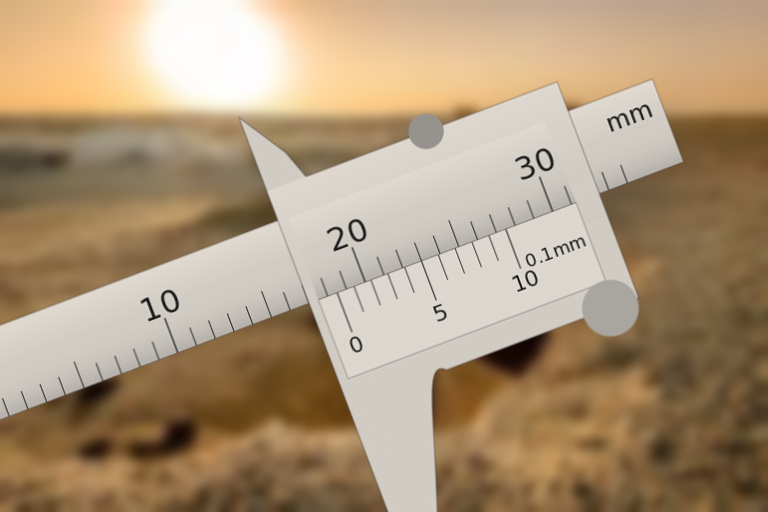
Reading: {"value": 18.5, "unit": "mm"}
